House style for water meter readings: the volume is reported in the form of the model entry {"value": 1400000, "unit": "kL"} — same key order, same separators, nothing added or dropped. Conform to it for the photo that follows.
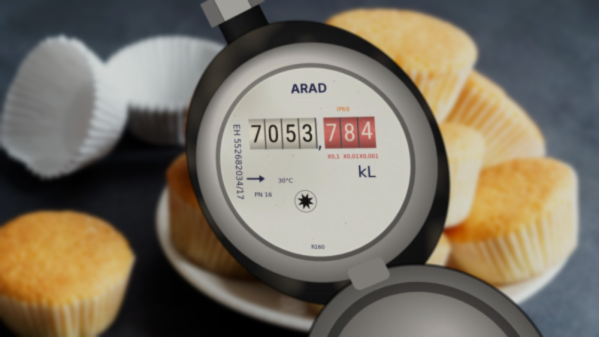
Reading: {"value": 7053.784, "unit": "kL"}
